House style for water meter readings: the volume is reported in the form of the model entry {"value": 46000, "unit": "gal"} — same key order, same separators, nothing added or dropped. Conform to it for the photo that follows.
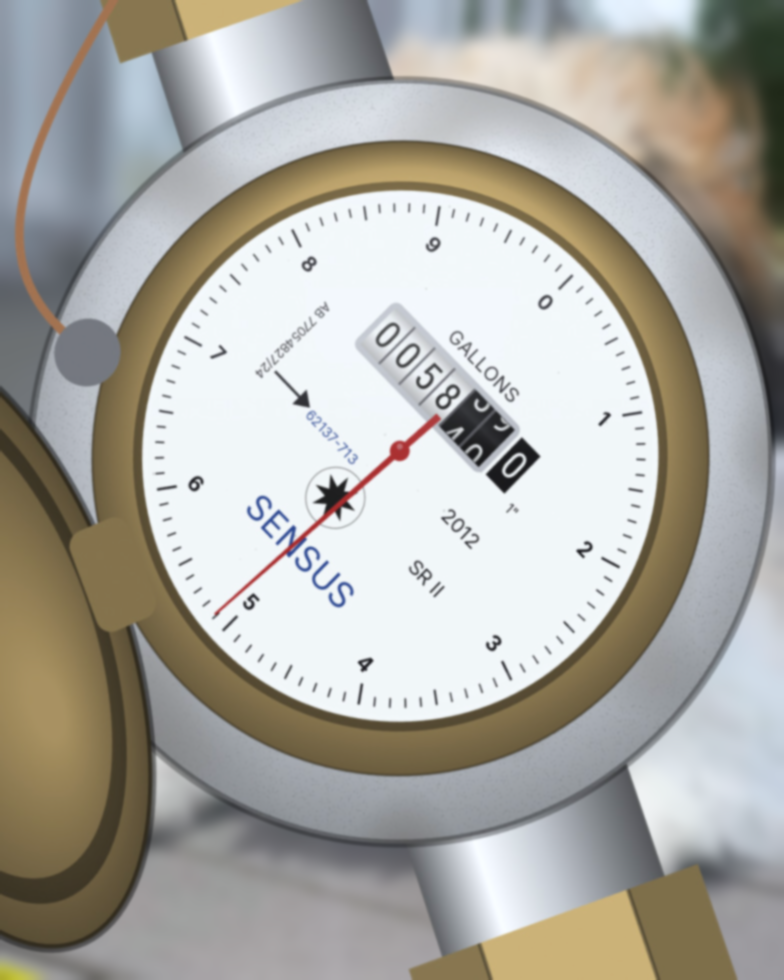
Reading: {"value": 58395.1, "unit": "gal"}
